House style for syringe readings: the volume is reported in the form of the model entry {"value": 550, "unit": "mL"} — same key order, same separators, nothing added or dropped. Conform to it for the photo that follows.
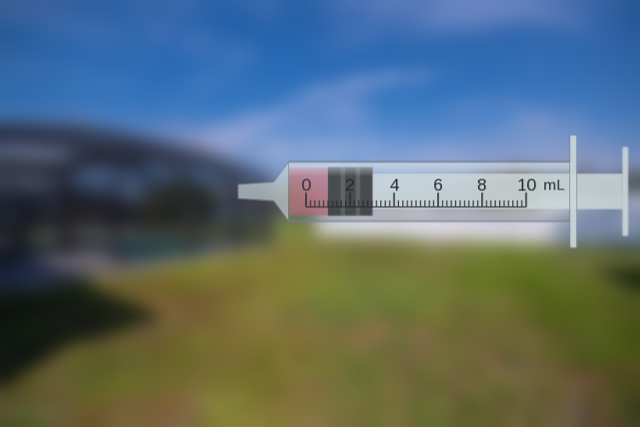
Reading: {"value": 1, "unit": "mL"}
